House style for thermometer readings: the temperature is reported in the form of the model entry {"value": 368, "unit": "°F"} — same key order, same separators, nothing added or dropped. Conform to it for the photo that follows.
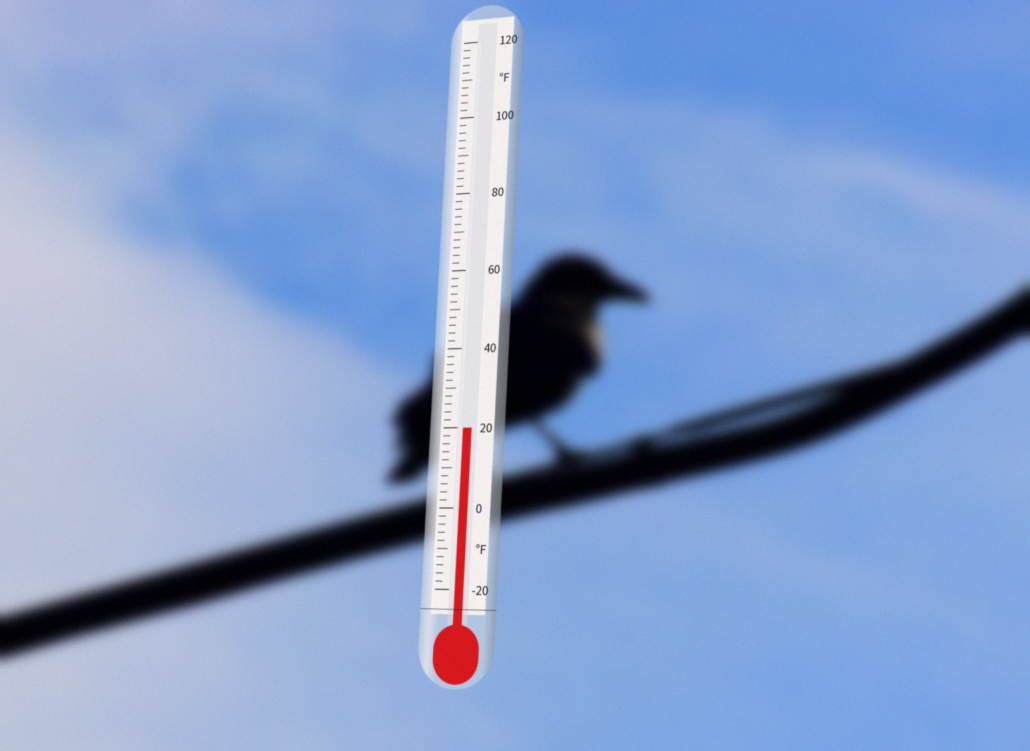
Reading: {"value": 20, "unit": "°F"}
